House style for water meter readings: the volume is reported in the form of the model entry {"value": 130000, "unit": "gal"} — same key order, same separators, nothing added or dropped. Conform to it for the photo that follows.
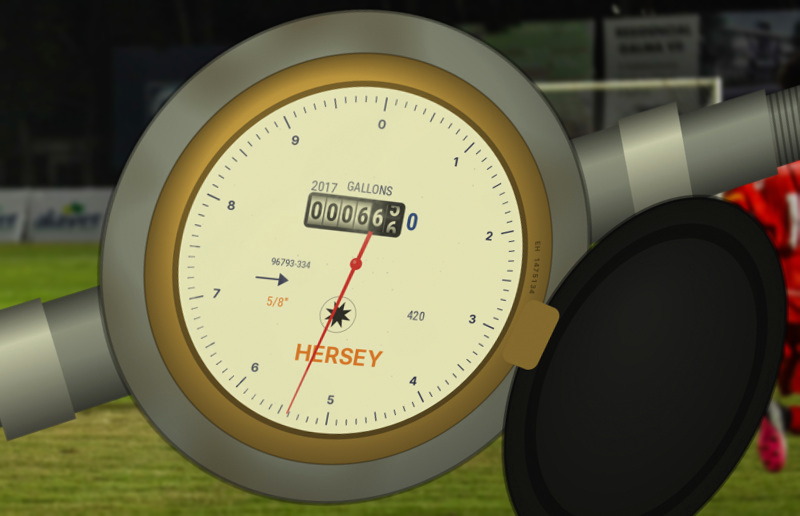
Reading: {"value": 6655.4, "unit": "gal"}
